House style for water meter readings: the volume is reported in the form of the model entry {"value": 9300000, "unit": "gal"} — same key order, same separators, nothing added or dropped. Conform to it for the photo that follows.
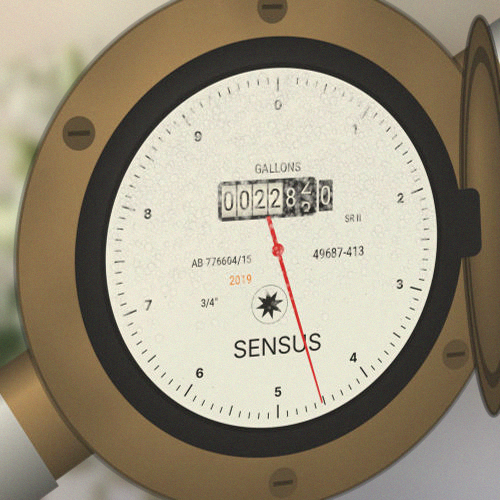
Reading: {"value": 22824.5, "unit": "gal"}
